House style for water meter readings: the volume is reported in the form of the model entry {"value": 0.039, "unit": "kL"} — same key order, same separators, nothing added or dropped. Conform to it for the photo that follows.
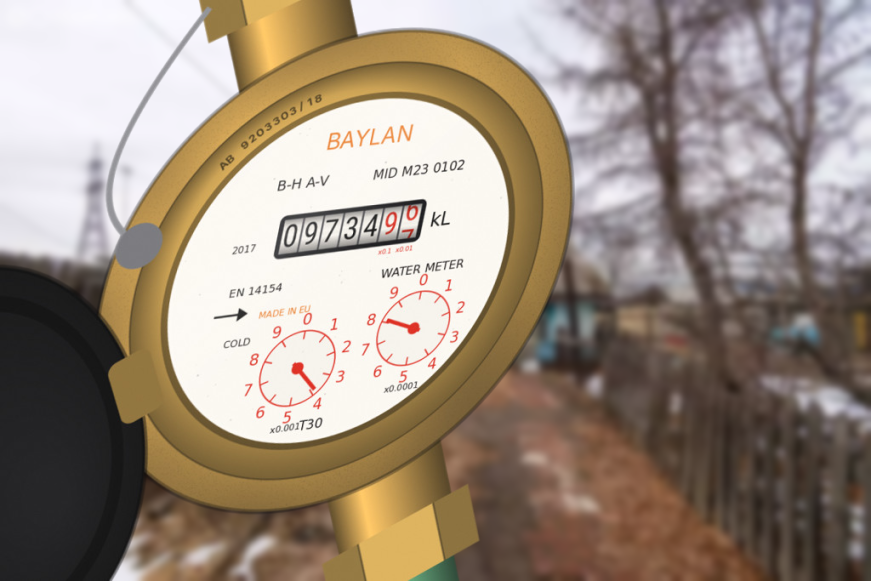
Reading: {"value": 9734.9638, "unit": "kL"}
